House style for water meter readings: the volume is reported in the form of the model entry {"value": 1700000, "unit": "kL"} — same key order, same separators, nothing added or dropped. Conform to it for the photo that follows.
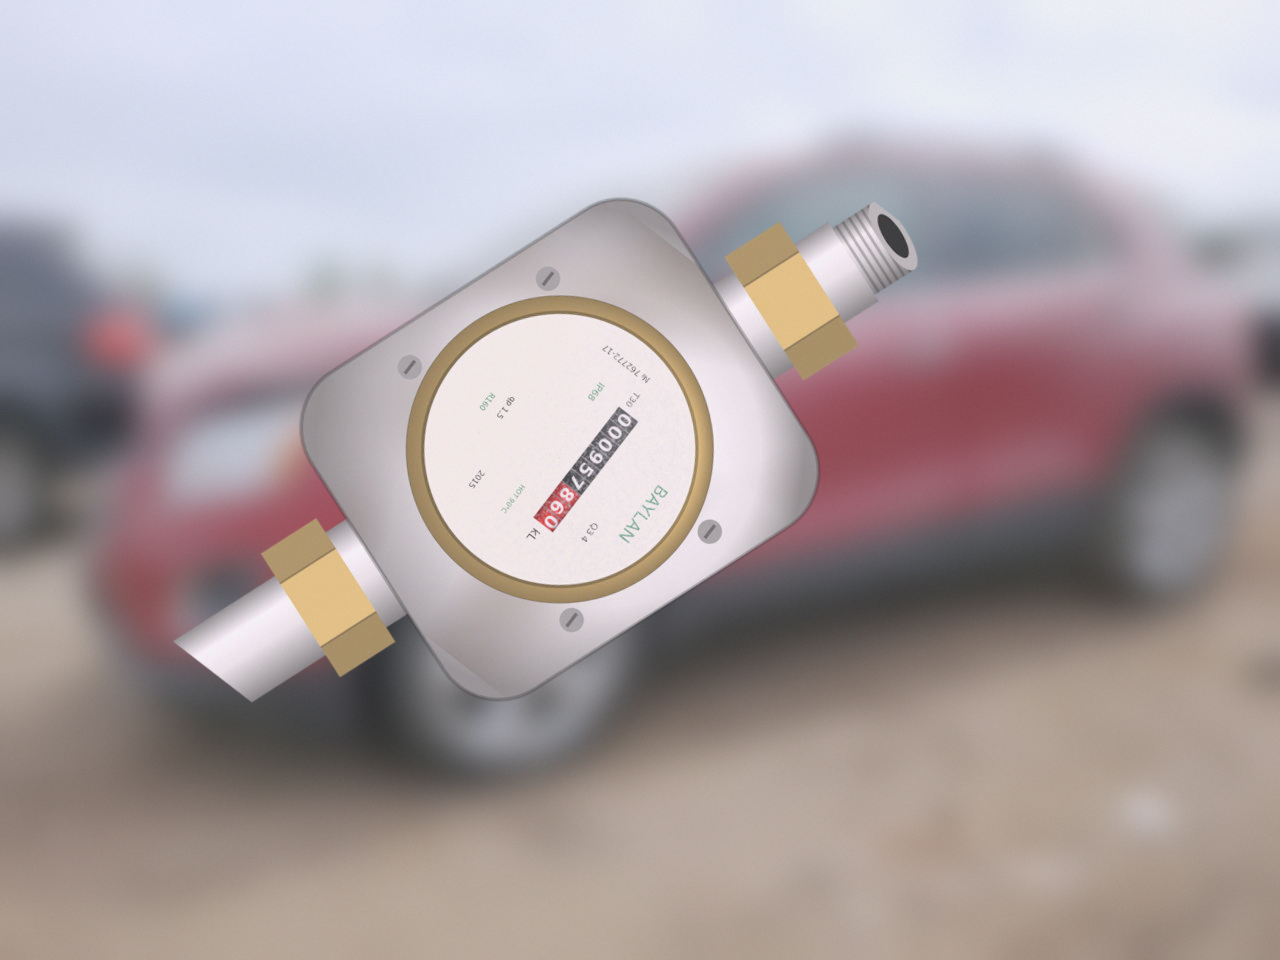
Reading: {"value": 957.860, "unit": "kL"}
